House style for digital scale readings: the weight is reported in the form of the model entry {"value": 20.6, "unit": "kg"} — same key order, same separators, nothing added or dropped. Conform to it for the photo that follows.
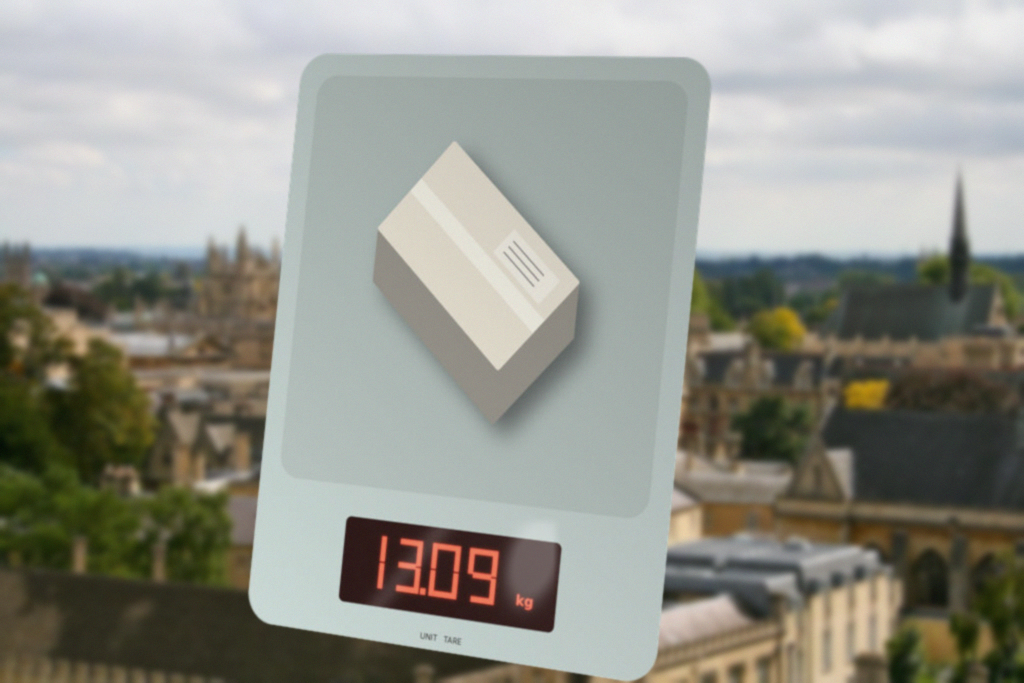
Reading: {"value": 13.09, "unit": "kg"}
